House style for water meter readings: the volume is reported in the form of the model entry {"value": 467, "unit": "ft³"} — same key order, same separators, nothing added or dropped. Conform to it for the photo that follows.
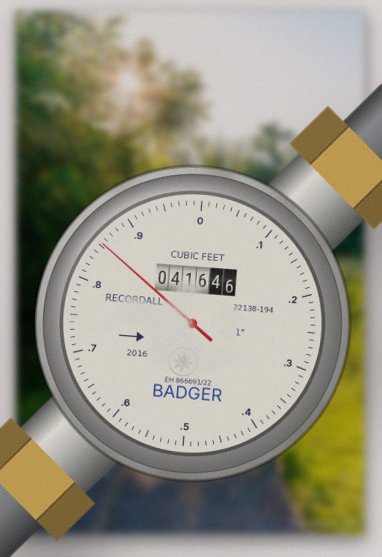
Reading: {"value": 41645.85, "unit": "ft³"}
